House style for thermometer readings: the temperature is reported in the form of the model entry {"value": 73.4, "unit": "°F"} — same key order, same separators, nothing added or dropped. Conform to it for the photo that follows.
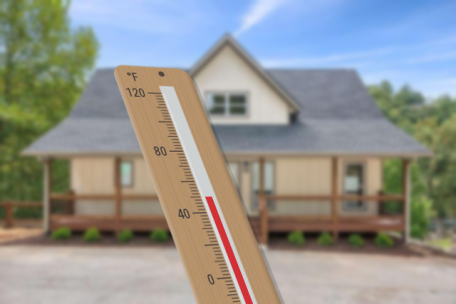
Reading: {"value": 50, "unit": "°F"}
